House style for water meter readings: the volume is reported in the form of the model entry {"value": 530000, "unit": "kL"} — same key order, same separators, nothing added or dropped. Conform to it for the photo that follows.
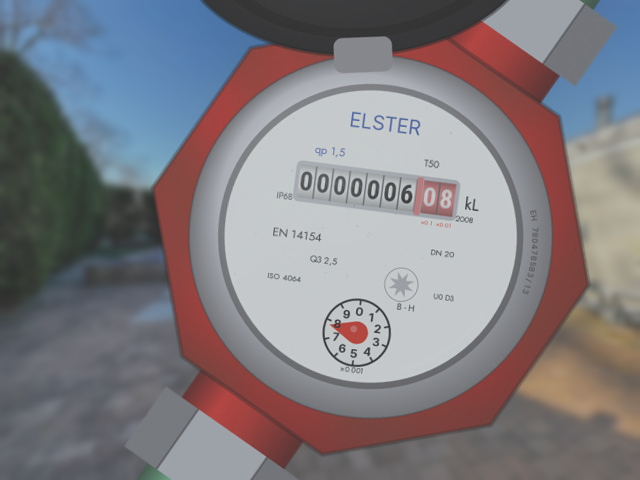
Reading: {"value": 6.087, "unit": "kL"}
